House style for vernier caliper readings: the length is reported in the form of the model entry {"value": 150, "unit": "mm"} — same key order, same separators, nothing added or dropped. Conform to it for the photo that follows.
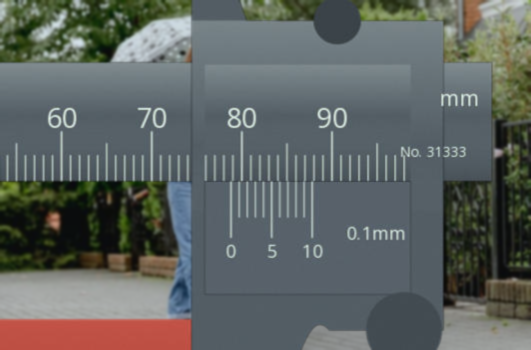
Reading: {"value": 78.8, "unit": "mm"}
